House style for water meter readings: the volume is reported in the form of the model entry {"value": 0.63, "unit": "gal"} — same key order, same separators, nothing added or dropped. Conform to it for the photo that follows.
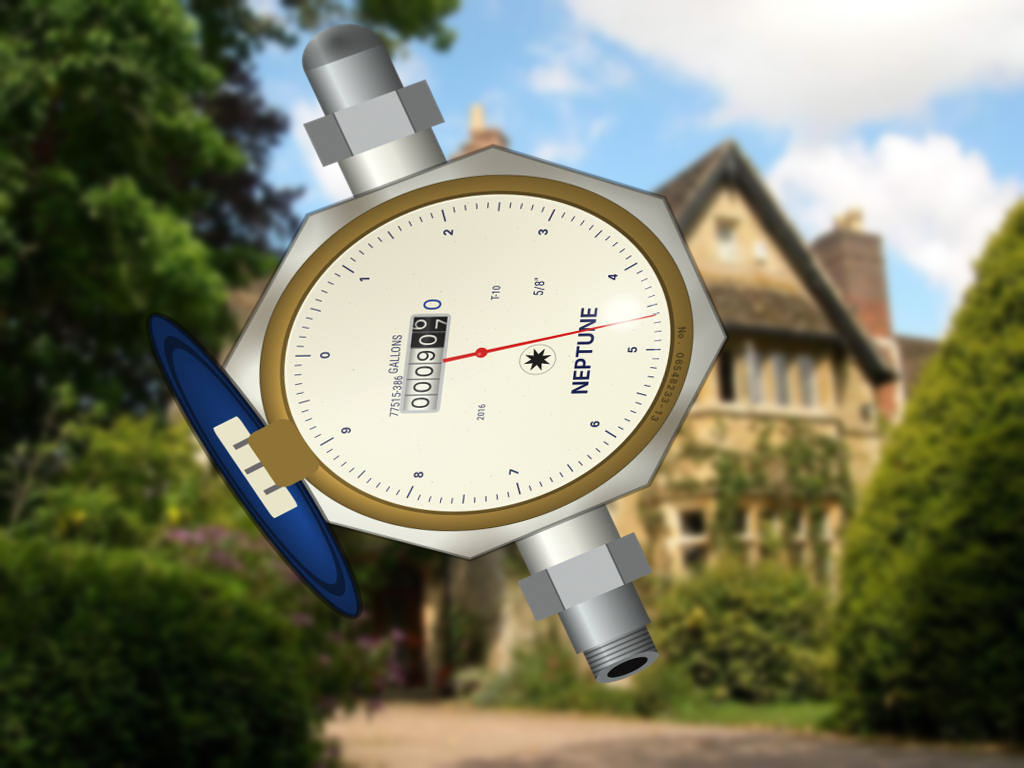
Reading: {"value": 9064.6, "unit": "gal"}
